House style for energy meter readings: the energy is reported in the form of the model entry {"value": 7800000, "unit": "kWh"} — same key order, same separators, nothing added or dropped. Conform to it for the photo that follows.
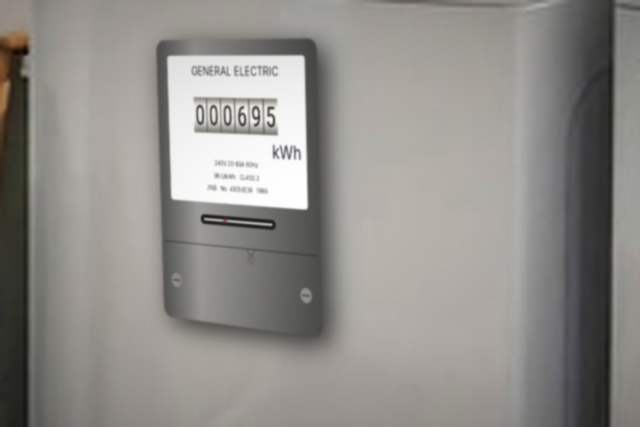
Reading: {"value": 695, "unit": "kWh"}
